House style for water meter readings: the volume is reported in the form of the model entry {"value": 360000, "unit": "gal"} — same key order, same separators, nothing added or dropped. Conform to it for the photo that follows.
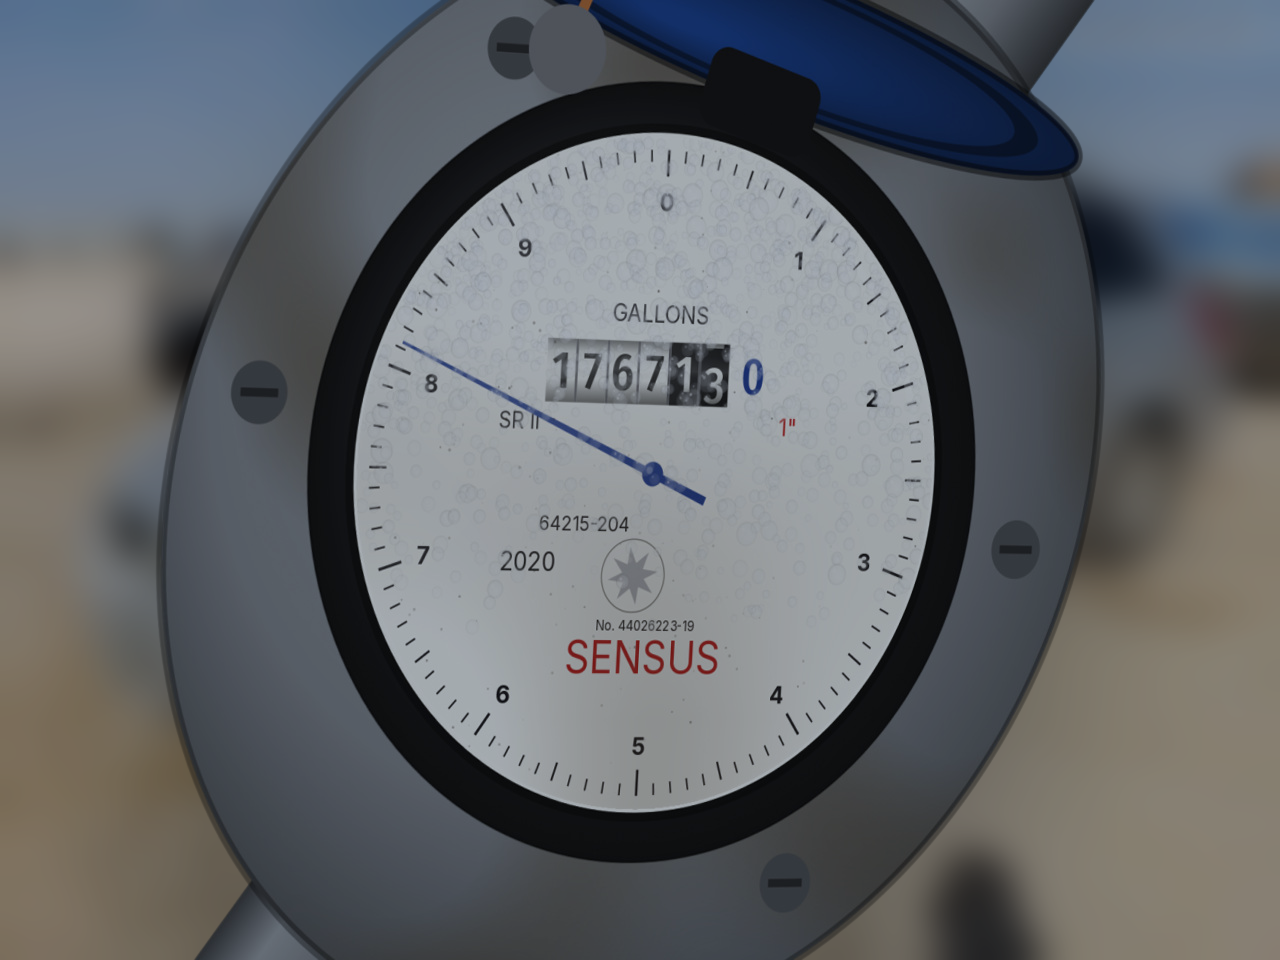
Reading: {"value": 1767128.1, "unit": "gal"}
